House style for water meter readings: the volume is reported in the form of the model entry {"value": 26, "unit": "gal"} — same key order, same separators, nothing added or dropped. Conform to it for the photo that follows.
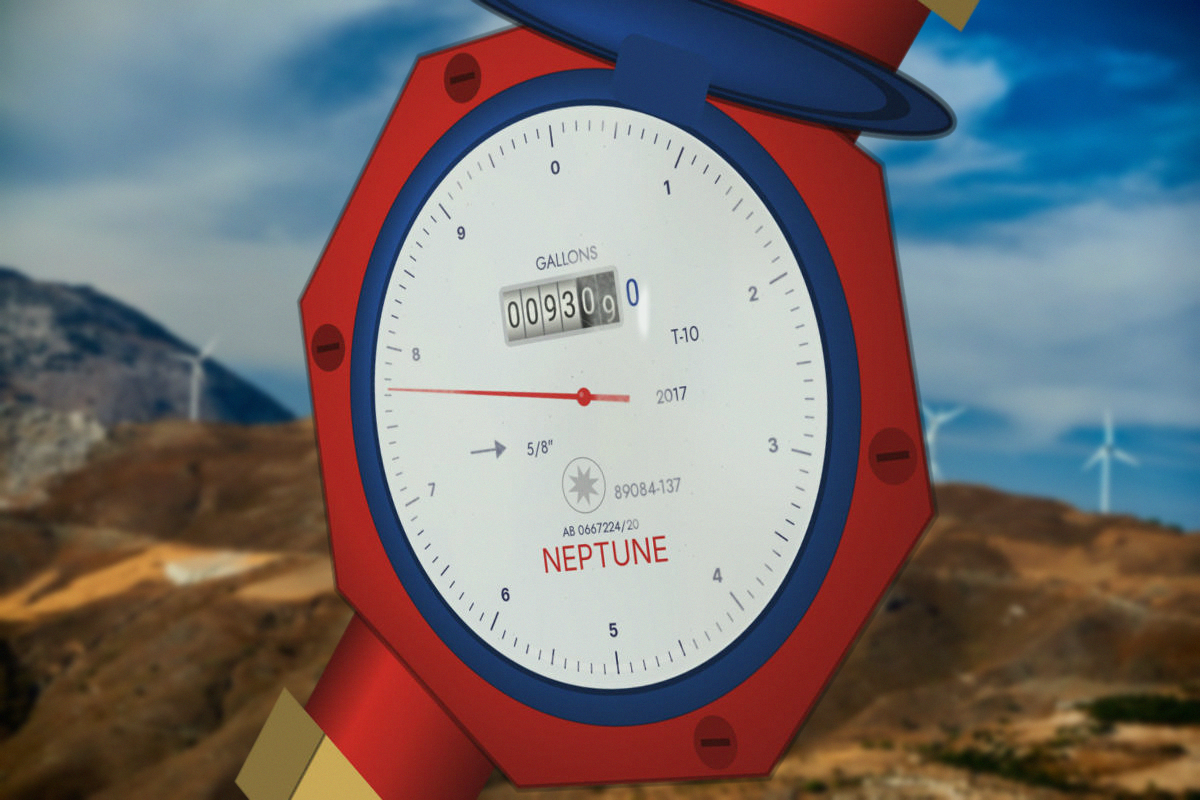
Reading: {"value": 93087.7, "unit": "gal"}
